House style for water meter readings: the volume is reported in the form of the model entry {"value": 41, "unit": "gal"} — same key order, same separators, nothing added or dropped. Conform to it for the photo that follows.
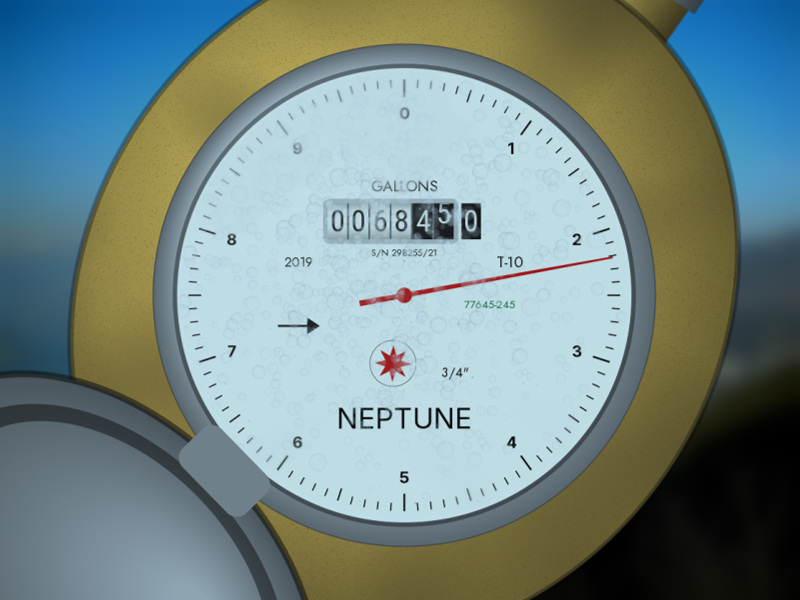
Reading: {"value": 68452.2, "unit": "gal"}
